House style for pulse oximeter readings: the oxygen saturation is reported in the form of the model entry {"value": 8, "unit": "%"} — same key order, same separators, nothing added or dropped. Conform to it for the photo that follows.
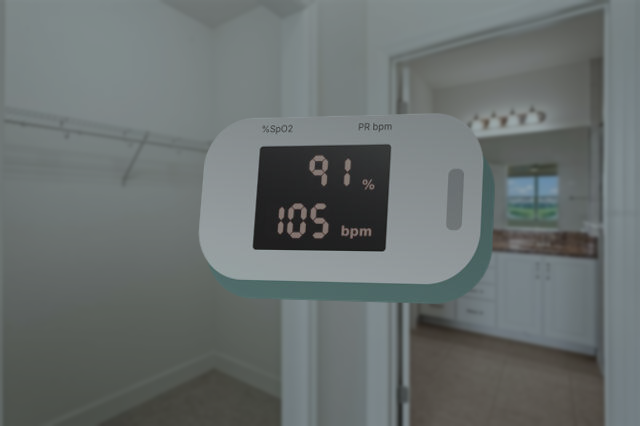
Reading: {"value": 91, "unit": "%"}
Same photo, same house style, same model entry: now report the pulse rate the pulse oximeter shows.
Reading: {"value": 105, "unit": "bpm"}
